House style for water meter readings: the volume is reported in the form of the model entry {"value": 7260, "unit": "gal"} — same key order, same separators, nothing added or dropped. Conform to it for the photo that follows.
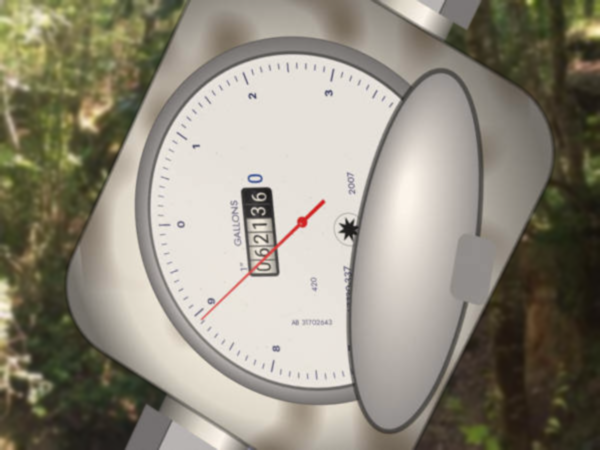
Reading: {"value": 621358.9, "unit": "gal"}
